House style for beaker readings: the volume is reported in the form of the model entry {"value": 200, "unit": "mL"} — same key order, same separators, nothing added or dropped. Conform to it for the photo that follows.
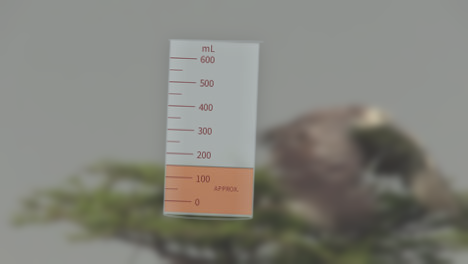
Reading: {"value": 150, "unit": "mL"}
